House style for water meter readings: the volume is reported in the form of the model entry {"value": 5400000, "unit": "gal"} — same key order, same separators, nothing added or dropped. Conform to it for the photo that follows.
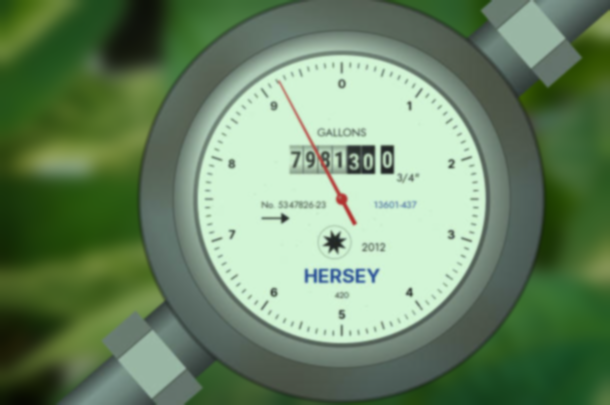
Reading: {"value": 7981299.2, "unit": "gal"}
